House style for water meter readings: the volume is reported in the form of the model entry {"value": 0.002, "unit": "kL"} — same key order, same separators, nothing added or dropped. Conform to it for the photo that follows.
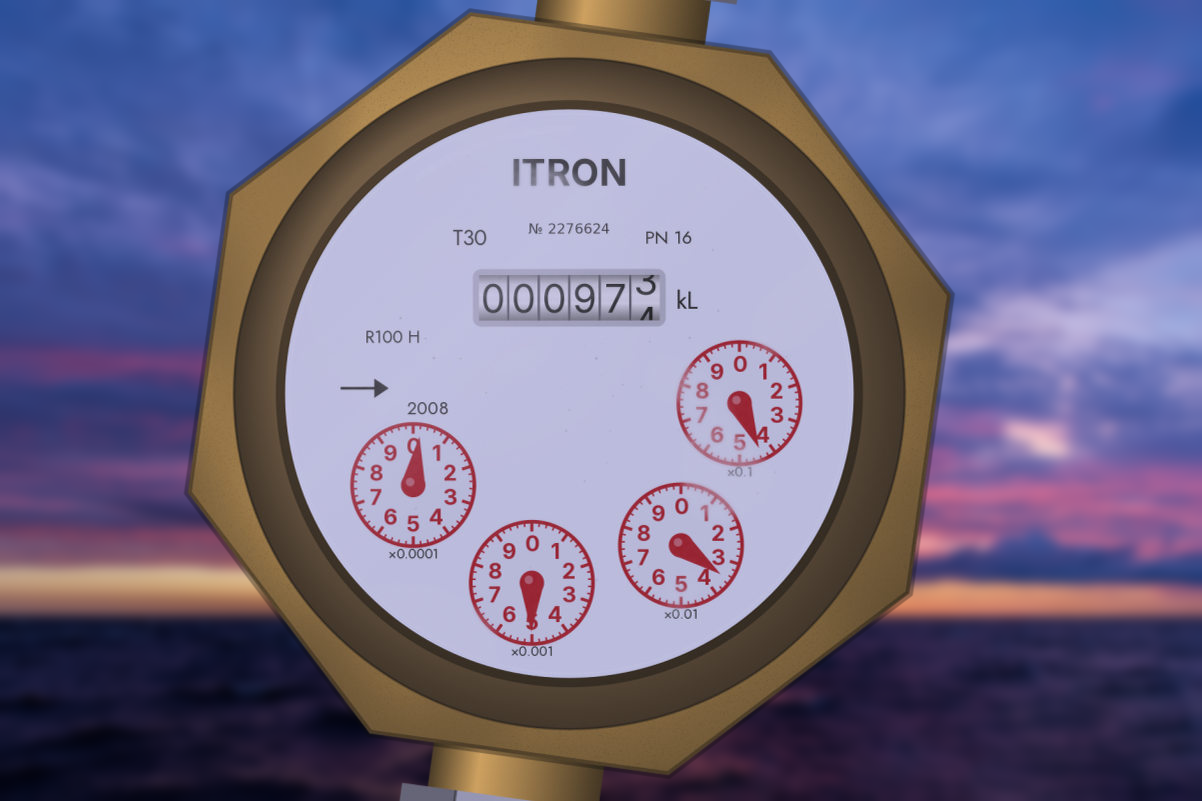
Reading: {"value": 973.4350, "unit": "kL"}
